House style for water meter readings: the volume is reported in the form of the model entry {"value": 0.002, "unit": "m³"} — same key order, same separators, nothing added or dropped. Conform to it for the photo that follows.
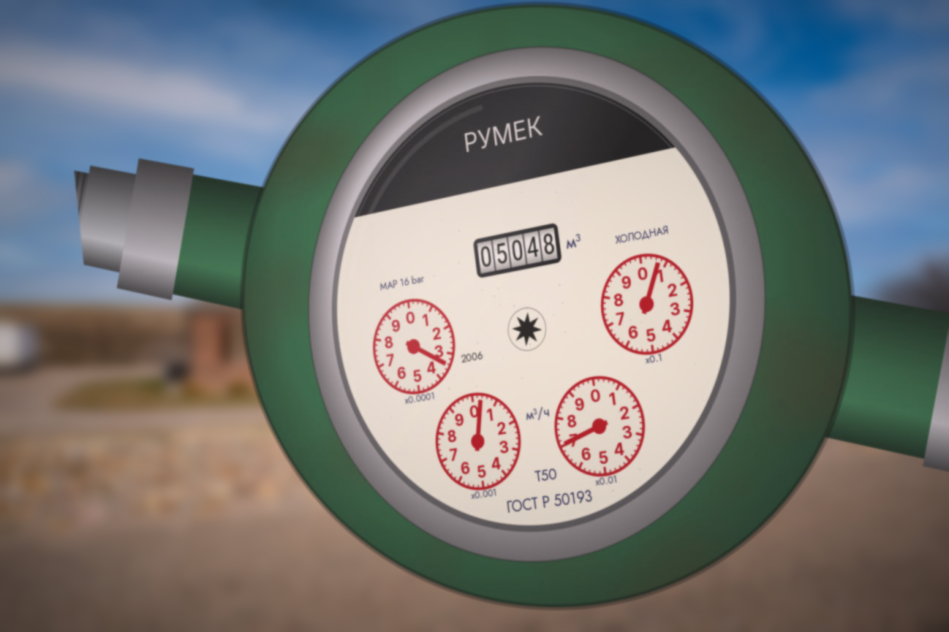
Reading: {"value": 5048.0703, "unit": "m³"}
